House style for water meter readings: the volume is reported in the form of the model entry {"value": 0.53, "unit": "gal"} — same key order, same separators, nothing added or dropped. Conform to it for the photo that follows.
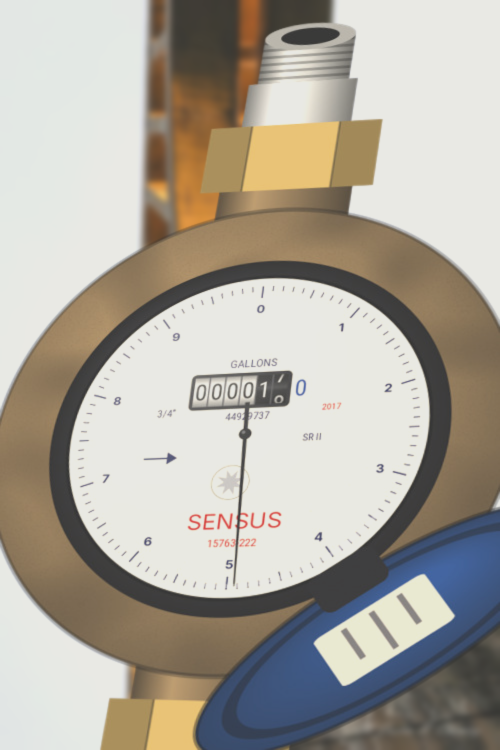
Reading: {"value": 174.9, "unit": "gal"}
